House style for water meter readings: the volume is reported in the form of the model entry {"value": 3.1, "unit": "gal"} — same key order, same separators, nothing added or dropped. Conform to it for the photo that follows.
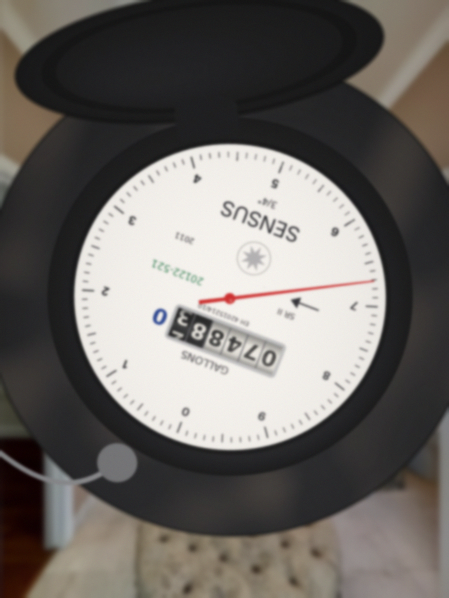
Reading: {"value": 748826.7, "unit": "gal"}
